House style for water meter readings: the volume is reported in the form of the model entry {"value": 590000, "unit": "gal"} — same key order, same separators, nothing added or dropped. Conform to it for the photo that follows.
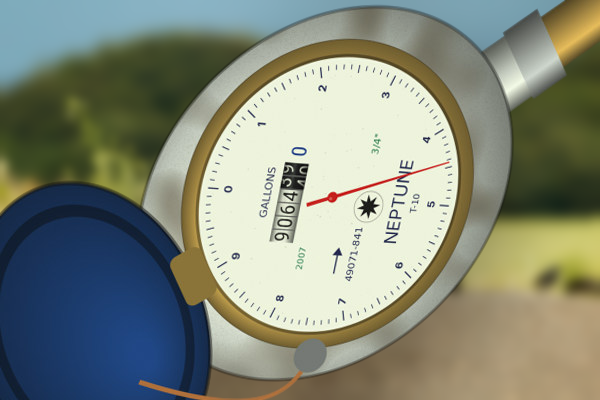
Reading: {"value": 9064394.4, "unit": "gal"}
